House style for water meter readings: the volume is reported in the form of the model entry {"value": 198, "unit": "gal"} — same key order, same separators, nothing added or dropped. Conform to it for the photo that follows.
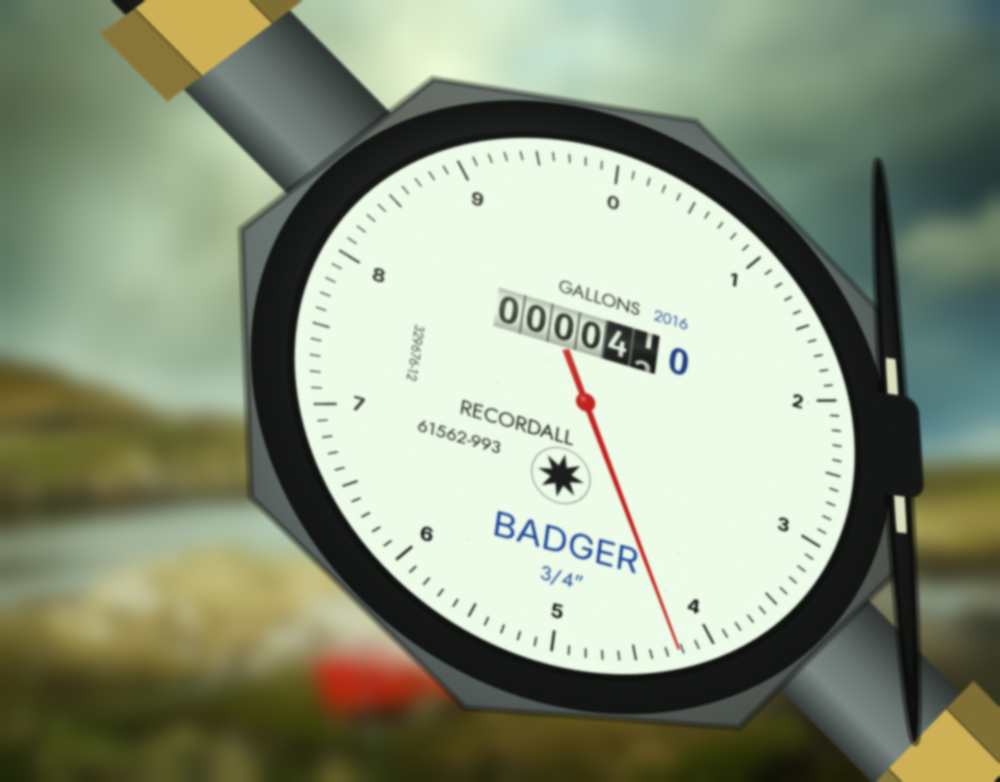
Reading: {"value": 414.2, "unit": "gal"}
